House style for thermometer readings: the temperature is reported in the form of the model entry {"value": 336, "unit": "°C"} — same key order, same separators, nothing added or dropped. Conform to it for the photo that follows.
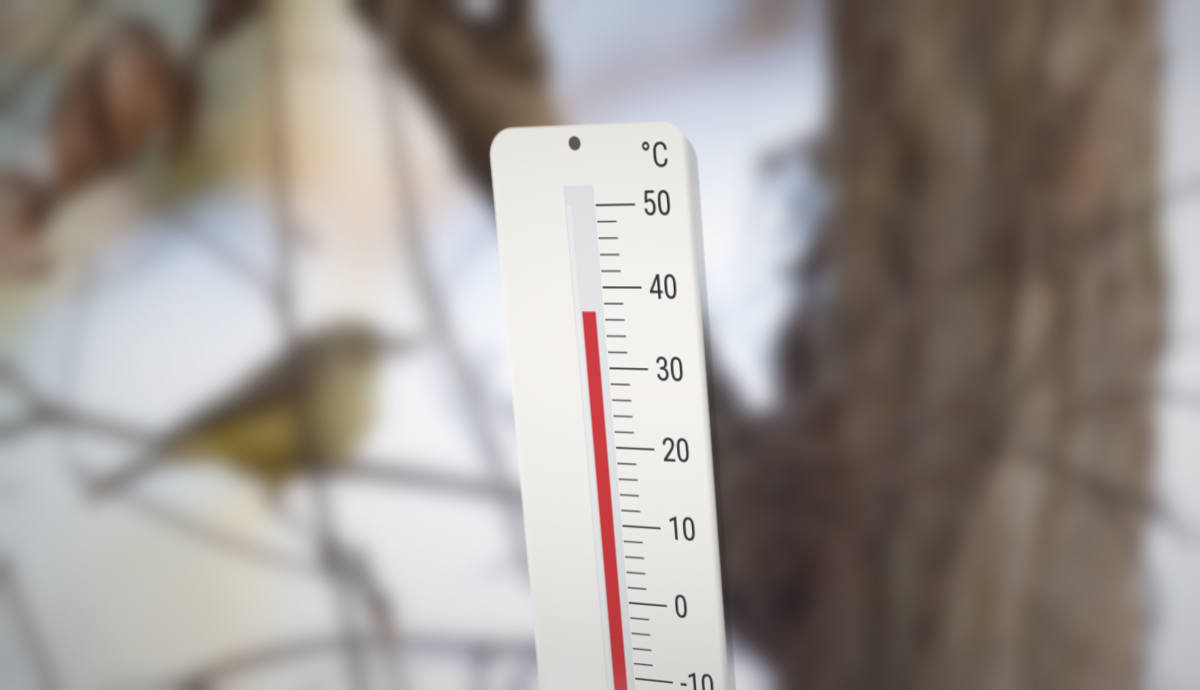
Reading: {"value": 37, "unit": "°C"}
